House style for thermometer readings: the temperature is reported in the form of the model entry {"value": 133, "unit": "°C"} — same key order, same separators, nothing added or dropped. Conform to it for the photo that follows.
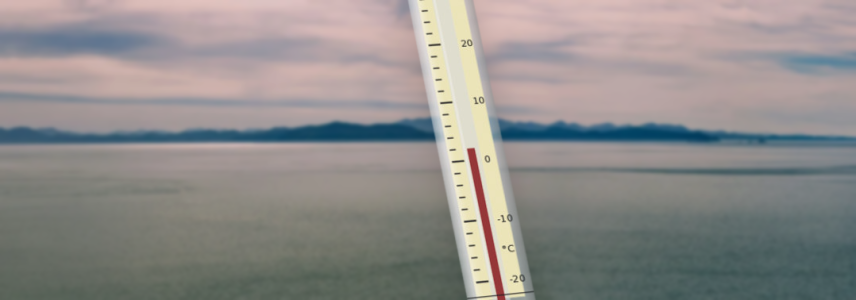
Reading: {"value": 2, "unit": "°C"}
